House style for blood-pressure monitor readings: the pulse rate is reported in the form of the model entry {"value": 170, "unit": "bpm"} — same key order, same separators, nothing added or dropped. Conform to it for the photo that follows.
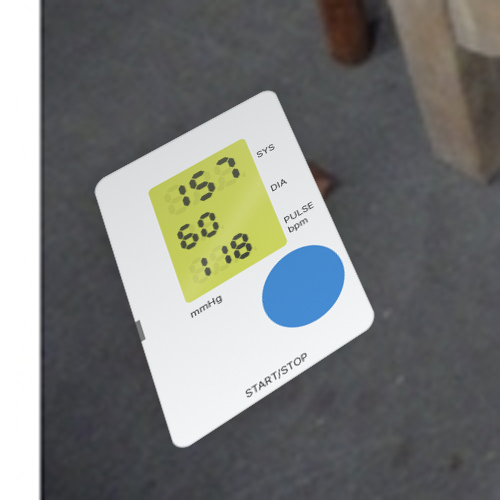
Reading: {"value": 118, "unit": "bpm"}
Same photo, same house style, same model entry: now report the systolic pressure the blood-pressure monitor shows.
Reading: {"value": 157, "unit": "mmHg"}
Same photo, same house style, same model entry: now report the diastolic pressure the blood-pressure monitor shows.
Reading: {"value": 60, "unit": "mmHg"}
